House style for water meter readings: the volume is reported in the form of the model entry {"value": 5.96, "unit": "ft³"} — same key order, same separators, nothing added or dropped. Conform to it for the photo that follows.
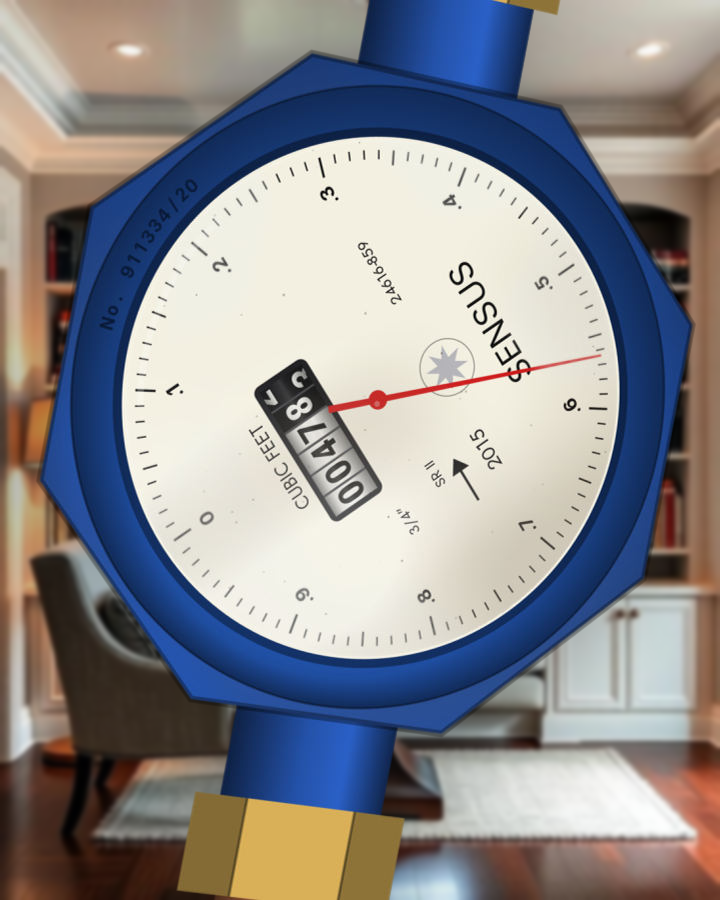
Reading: {"value": 4782.56, "unit": "ft³"}
